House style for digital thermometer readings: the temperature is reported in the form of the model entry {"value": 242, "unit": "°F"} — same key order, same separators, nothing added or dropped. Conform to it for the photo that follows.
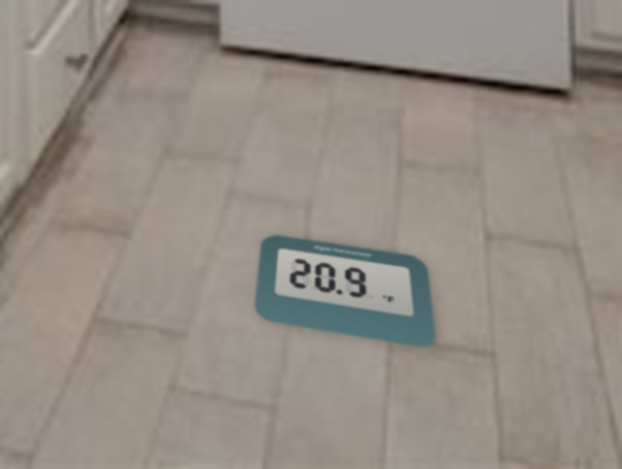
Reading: {"value": 20.9, "unit": "°F"}
